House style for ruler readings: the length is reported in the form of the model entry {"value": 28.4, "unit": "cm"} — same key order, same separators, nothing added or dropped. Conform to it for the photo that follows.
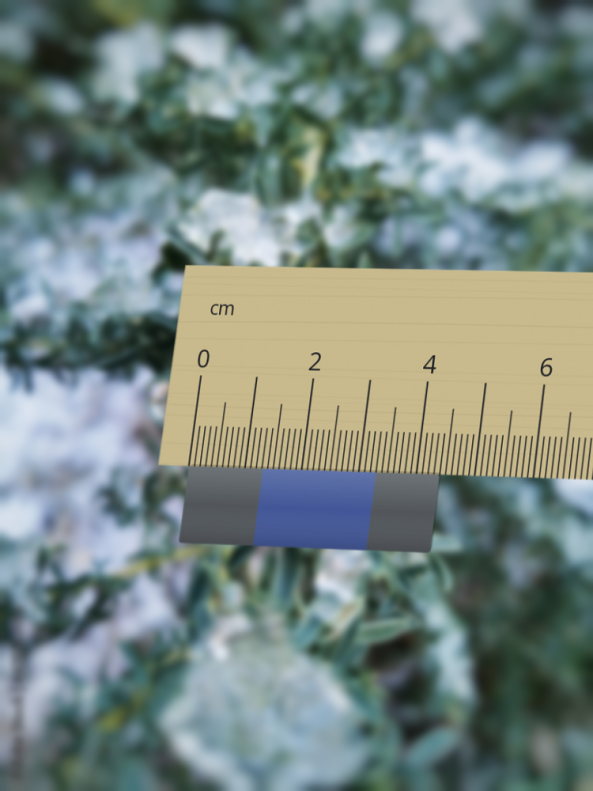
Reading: {"value": 4.4, "unit": "cm"}
